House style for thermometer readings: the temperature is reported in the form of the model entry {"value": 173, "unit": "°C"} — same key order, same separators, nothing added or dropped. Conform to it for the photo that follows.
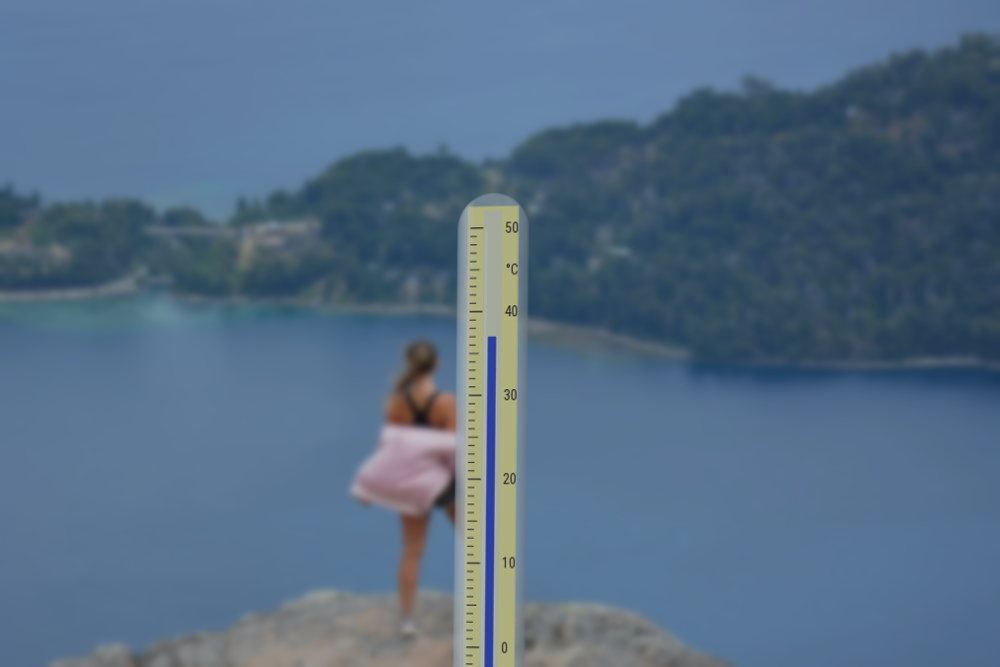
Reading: {"value": 37, "unit": "°C"}
